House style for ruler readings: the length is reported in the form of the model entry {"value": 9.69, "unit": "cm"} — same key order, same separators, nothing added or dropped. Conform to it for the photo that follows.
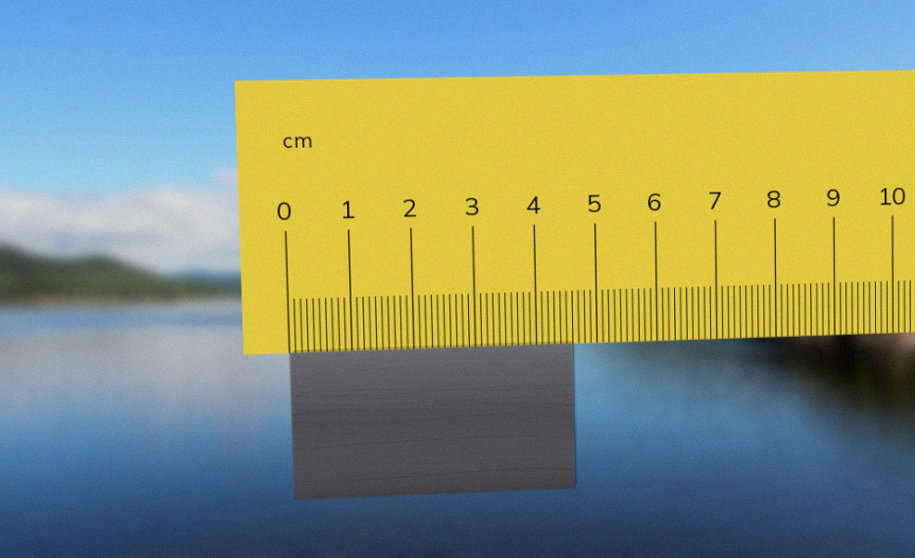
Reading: {"value": 4.6, "unit": "cm"}
